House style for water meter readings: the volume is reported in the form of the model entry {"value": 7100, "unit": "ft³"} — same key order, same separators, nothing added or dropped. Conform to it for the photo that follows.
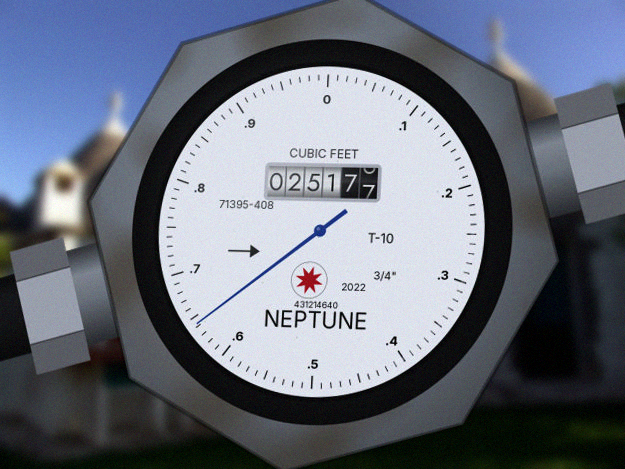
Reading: {"value": 25176.64, "unit": "ft³"}
